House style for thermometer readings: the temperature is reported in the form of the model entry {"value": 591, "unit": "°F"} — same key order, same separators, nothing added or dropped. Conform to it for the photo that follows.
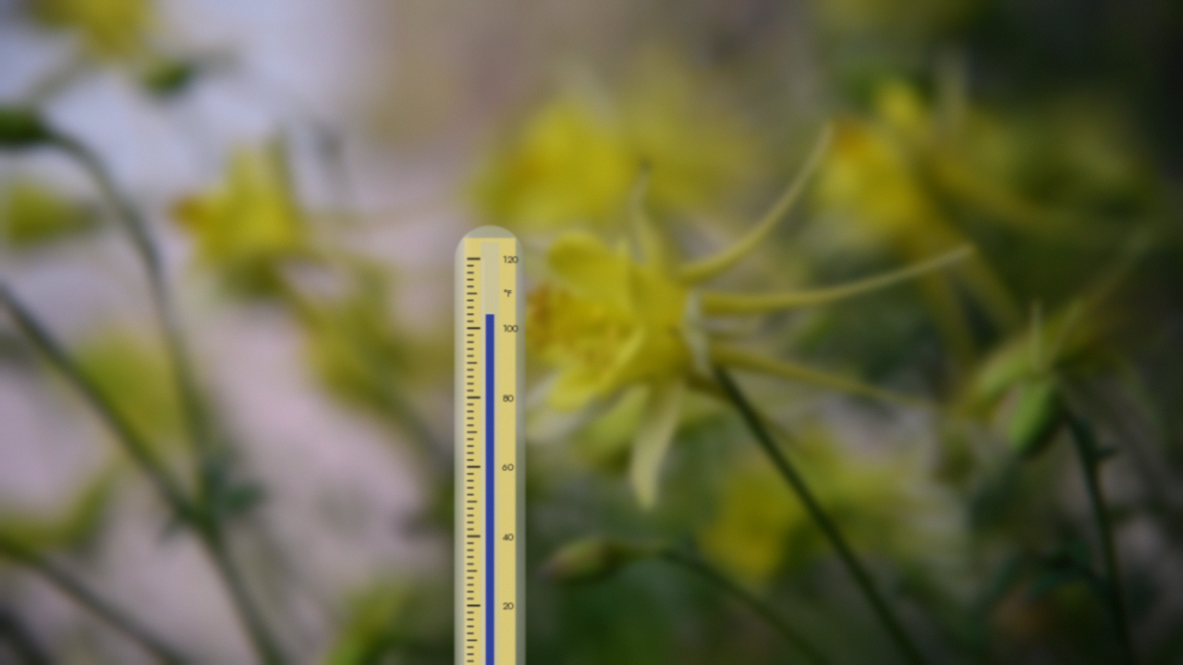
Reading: {"value": 104, "unit": "°F"}
